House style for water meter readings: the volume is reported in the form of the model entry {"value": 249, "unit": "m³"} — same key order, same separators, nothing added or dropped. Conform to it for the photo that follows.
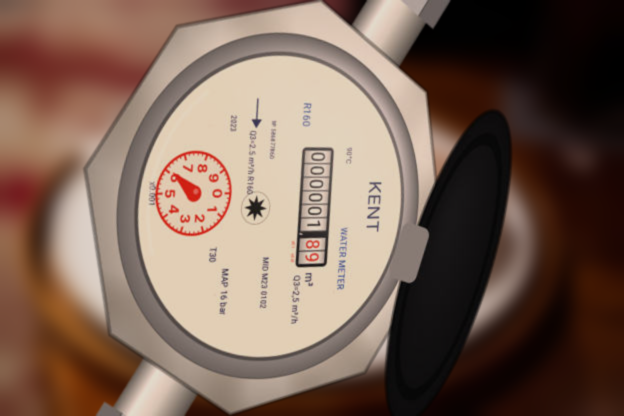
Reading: {"value": 1.896, "unit": "m³"}
